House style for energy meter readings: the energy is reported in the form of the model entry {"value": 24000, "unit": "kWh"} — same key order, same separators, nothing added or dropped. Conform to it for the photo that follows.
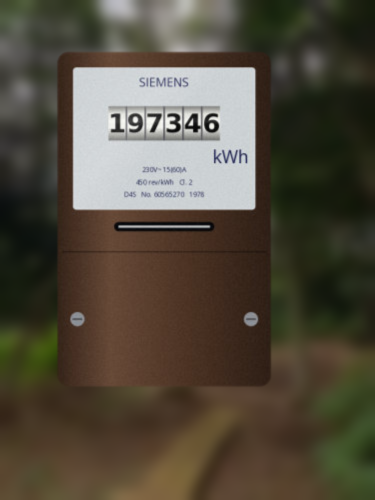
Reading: {"value": 197346, "unit": "kWh"}
